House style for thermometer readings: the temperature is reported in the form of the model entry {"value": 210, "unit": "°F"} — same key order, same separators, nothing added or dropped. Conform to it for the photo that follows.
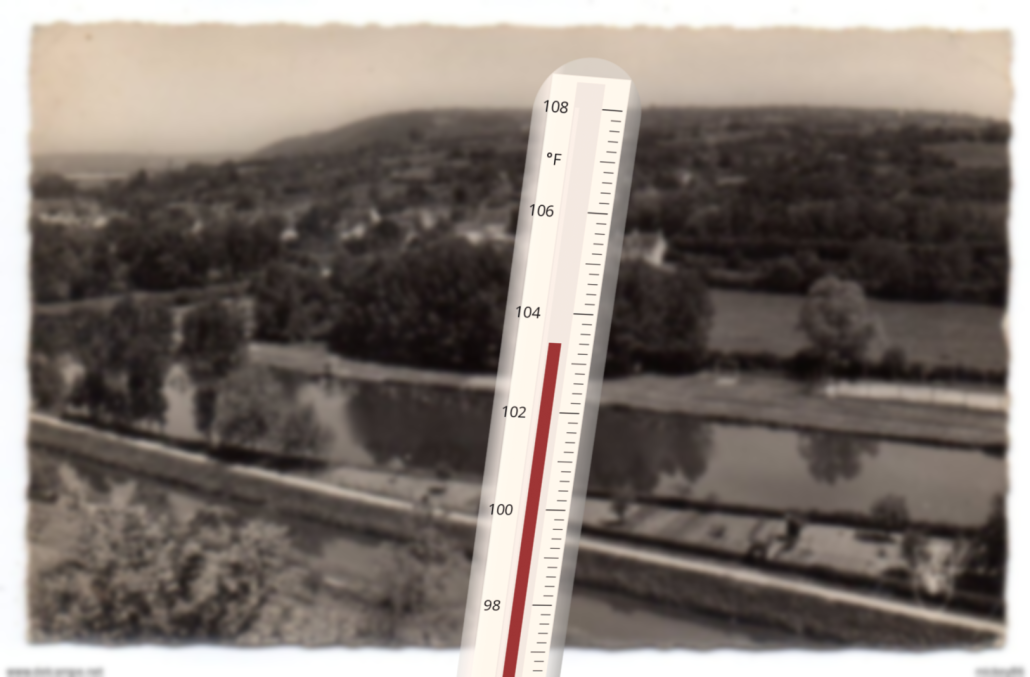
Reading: {"value": 103.4, "unit": "°F"}
